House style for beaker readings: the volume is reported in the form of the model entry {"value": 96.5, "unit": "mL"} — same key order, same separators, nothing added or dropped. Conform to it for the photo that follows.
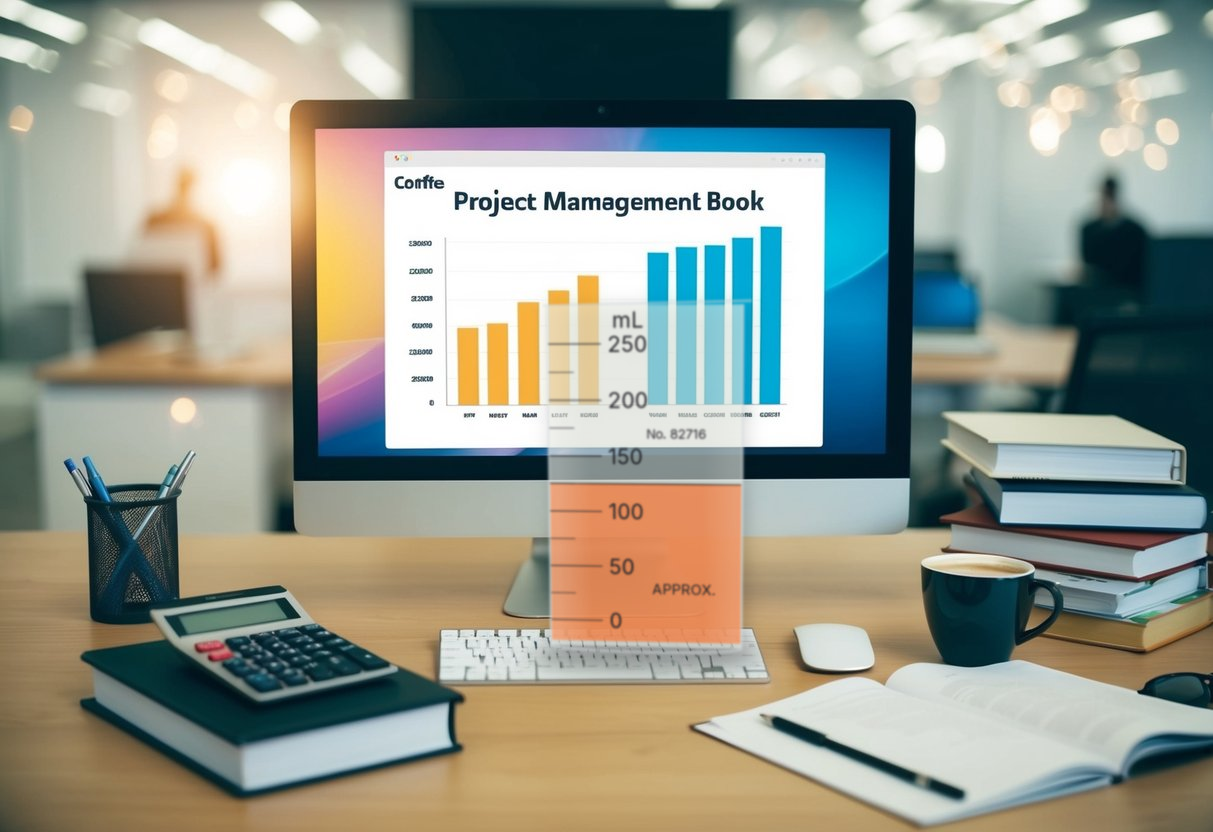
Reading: {"value": 125, "unit": "mL"}
